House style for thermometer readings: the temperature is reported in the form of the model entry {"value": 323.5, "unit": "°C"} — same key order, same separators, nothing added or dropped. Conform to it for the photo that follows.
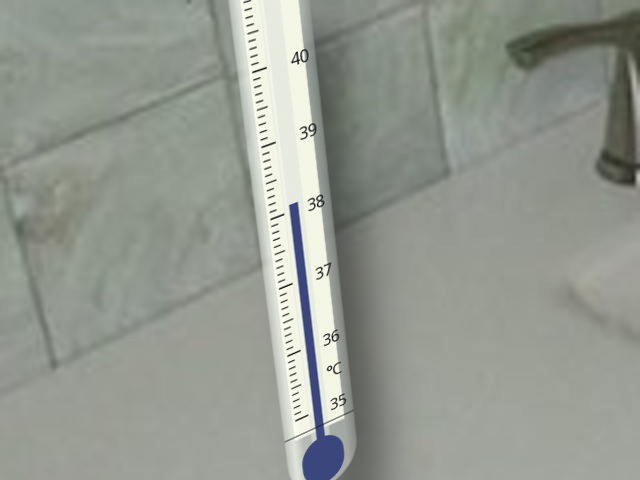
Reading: {"value": 38.1, "unit": "°C"}
